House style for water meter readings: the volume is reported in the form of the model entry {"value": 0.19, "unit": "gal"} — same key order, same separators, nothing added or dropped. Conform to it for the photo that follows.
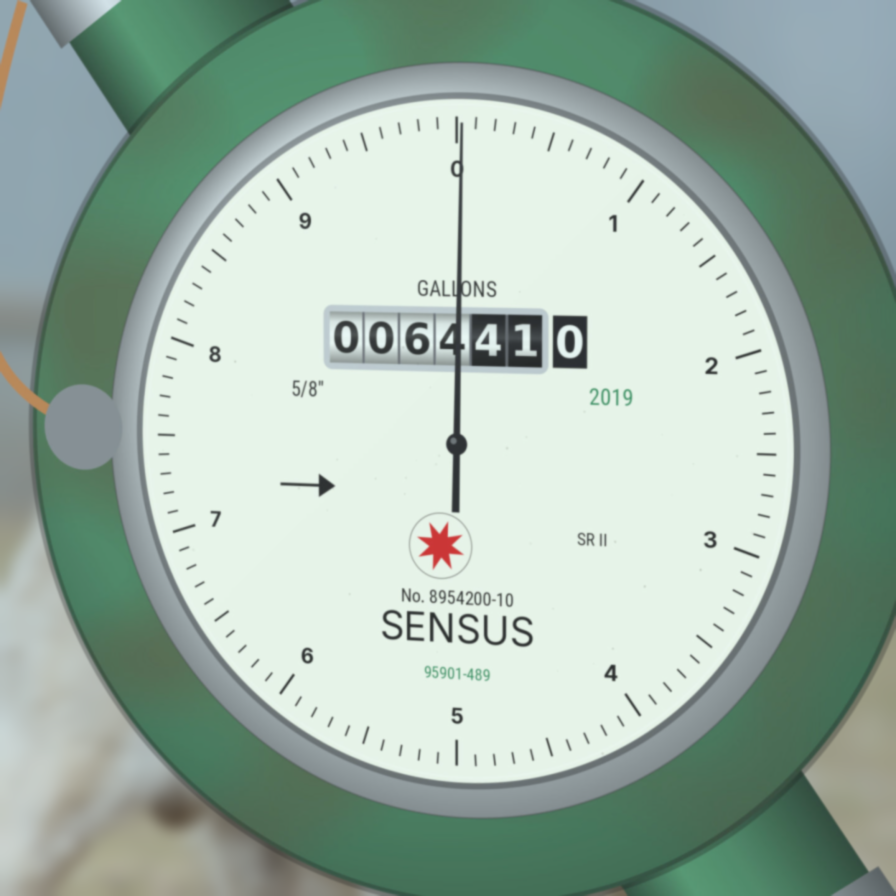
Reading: {"value": 64410.0, "unit": "gal"}
